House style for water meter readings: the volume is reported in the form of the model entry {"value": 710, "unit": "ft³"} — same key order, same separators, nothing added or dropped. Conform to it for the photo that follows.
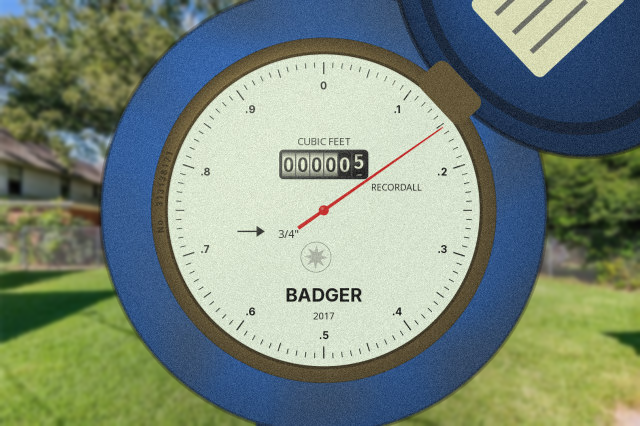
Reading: {"value": 5.15, "unit": "ft³"}
